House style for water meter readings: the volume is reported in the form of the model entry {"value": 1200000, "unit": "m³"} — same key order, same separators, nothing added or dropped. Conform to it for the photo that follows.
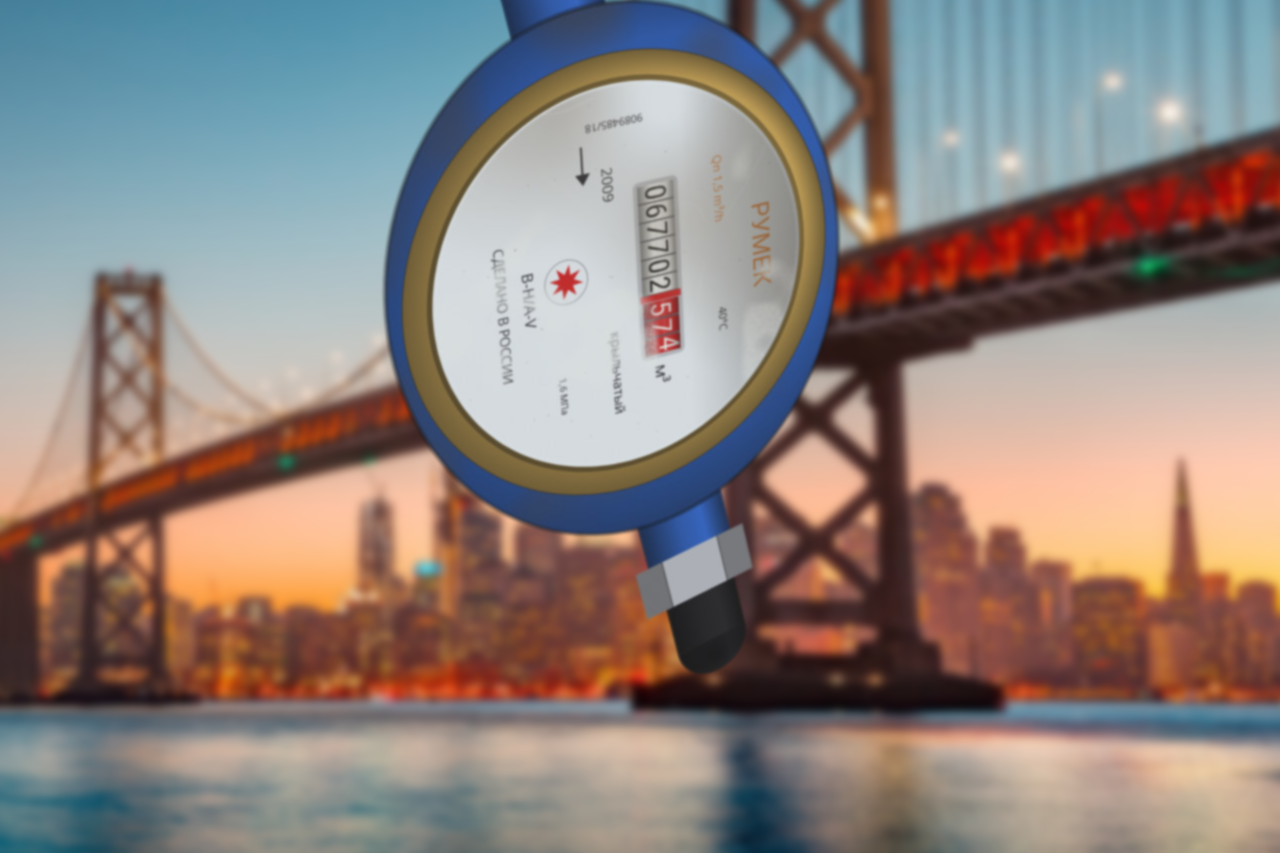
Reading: {"value": 67702.574, "unit": "m³"}
